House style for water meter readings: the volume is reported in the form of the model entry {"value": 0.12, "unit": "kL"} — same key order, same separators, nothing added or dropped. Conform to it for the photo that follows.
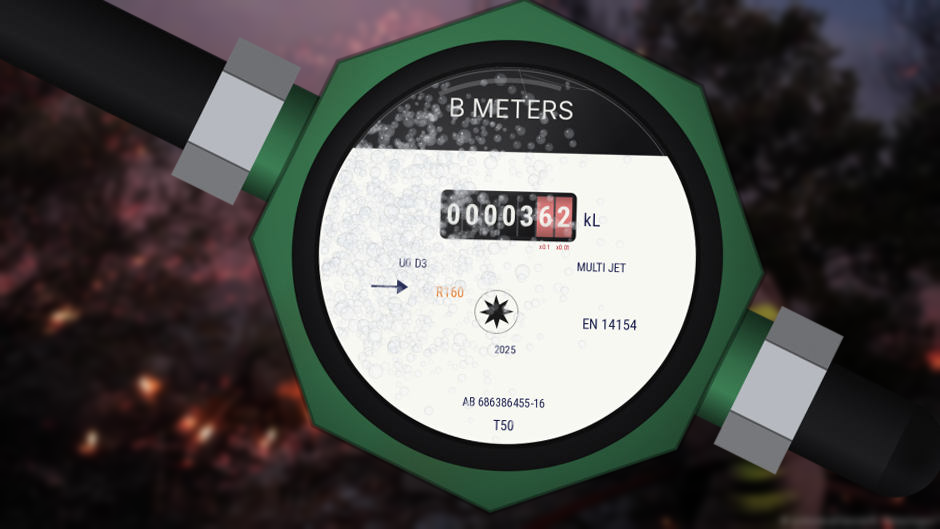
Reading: {"value": 3.62, "unit": "kL"}
